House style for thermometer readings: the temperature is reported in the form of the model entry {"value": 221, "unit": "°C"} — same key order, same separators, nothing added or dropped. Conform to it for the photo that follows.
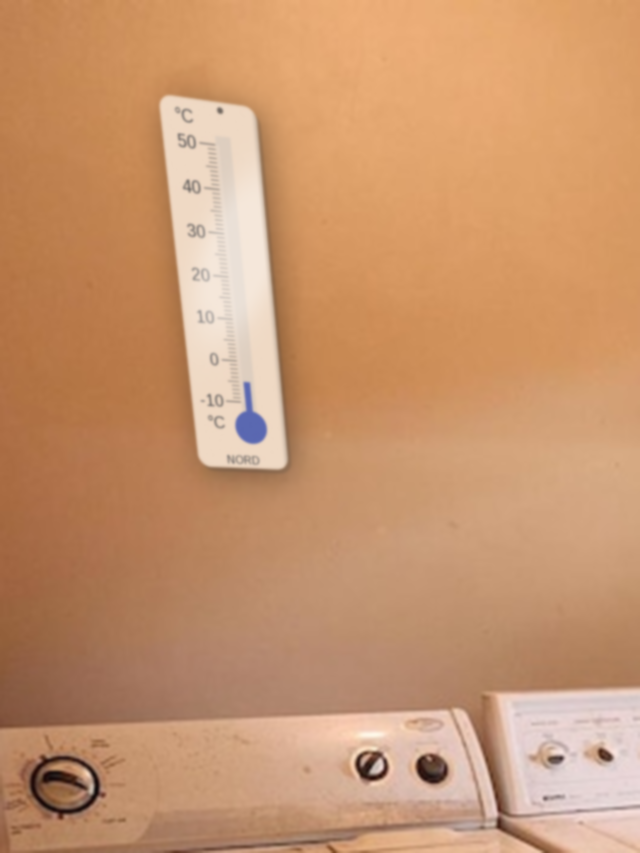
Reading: {"value": -5, "unit": "°C"}
